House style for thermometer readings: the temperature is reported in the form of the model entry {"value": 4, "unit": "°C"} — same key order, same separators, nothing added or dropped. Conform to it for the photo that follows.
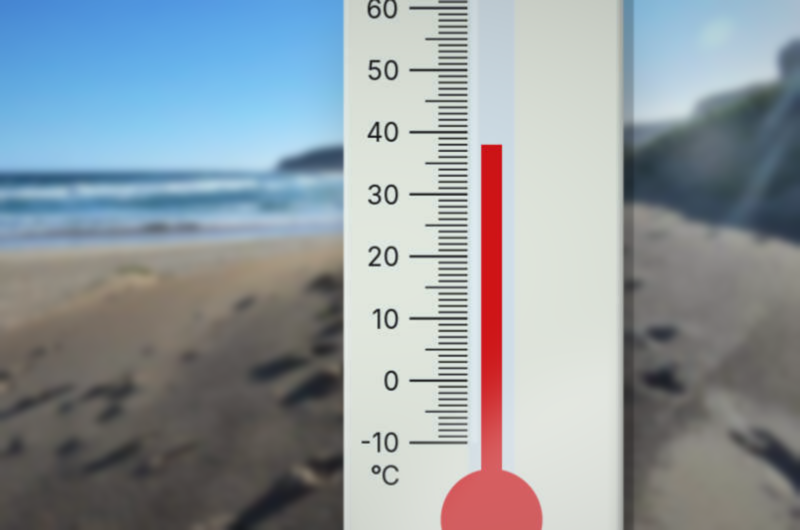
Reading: {"value": 38, "unit": "°C"}
